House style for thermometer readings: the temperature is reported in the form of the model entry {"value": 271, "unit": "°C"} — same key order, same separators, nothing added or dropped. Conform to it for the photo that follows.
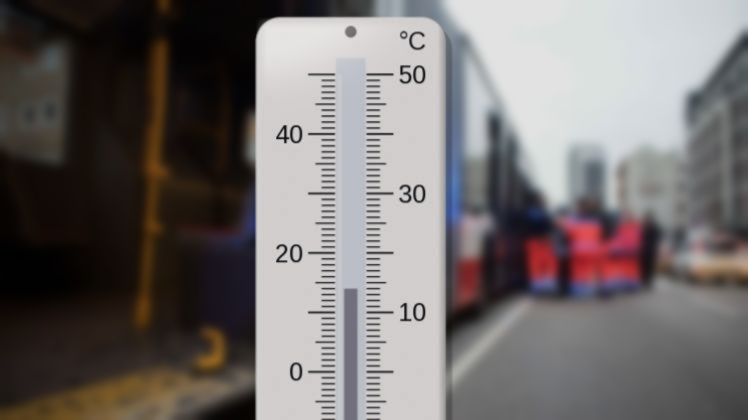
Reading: {"value": 14, "unit": "°C"}
